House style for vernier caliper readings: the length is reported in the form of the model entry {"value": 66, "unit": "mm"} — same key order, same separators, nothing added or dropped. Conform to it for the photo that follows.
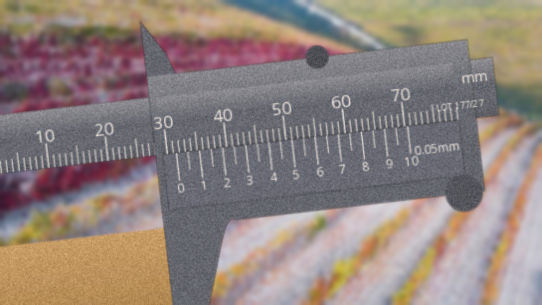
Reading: {"value": 31.5, "unit": "mm"}
